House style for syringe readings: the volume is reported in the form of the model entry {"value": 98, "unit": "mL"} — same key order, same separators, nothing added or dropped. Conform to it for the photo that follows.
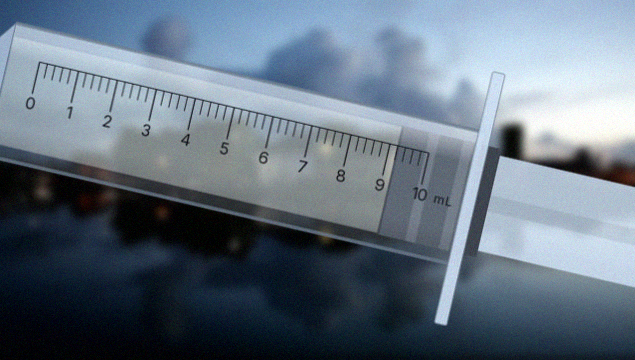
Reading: {"value": 9.2, "unit": "mL"}
